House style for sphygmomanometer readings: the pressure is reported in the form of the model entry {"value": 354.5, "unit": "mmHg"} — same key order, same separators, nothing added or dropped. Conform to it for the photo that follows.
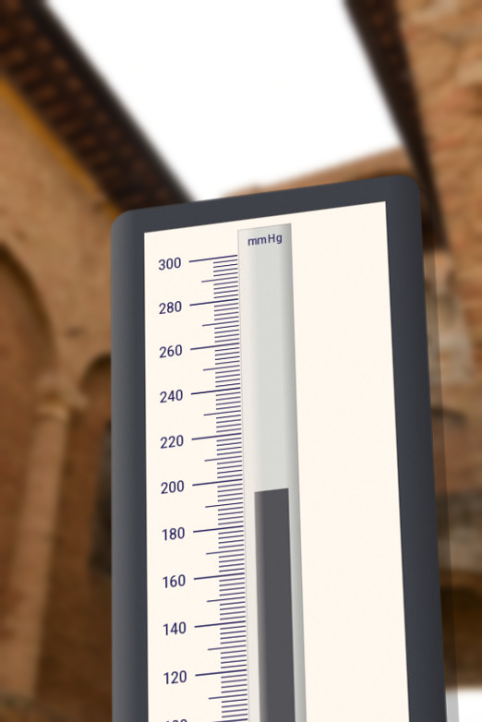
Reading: {"value": 194, "unit": "mmHg"}
